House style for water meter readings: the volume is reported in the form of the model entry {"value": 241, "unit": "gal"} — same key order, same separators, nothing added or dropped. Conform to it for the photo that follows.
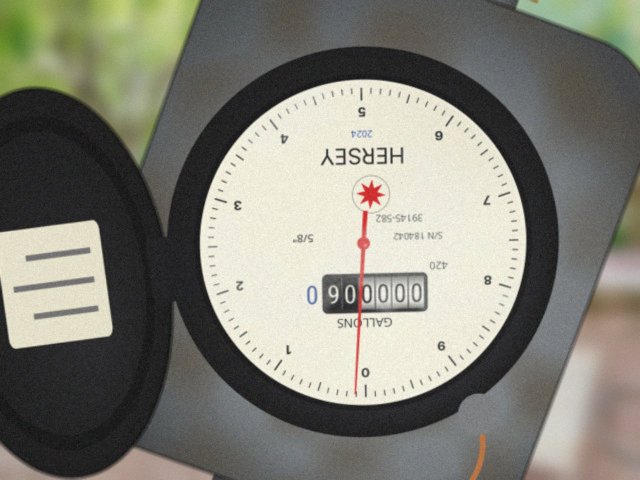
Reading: {"value": 60.1, "unit": "gal"}
